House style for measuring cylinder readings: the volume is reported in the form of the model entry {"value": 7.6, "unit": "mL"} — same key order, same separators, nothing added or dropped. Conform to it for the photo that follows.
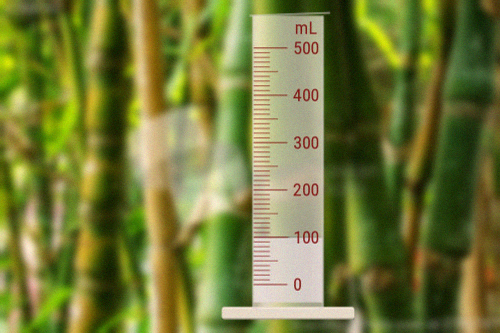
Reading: {"value": 100, "unit": "mL"}
